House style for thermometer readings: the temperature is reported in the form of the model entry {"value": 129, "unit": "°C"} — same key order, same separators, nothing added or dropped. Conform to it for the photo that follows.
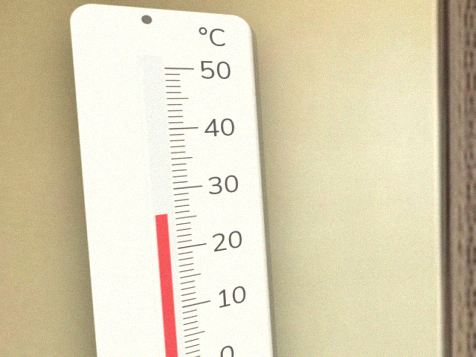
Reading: {"value": 26, "unit": "°C"}
